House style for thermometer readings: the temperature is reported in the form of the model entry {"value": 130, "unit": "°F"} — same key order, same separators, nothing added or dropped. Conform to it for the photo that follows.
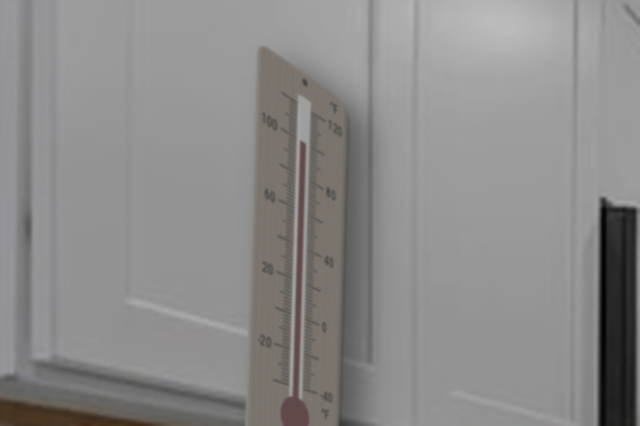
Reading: {"value": 100, "unit": "°F"}
